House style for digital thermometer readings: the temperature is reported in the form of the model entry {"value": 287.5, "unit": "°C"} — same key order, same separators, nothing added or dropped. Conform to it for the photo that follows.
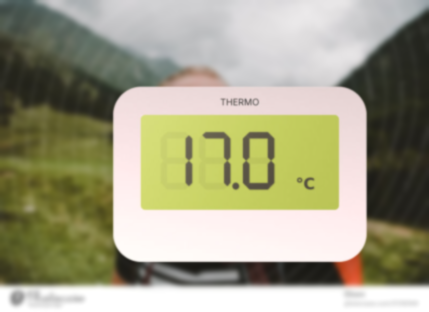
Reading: {"value": 17.0, "unit": "°C"}
